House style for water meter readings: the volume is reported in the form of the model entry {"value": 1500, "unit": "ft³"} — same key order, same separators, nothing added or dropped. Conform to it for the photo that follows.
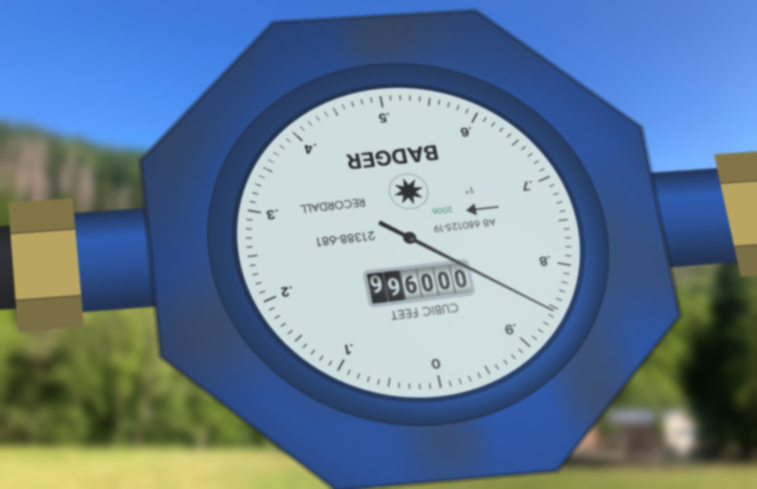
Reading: {"value": 965.85, "unit": "ft³"}
